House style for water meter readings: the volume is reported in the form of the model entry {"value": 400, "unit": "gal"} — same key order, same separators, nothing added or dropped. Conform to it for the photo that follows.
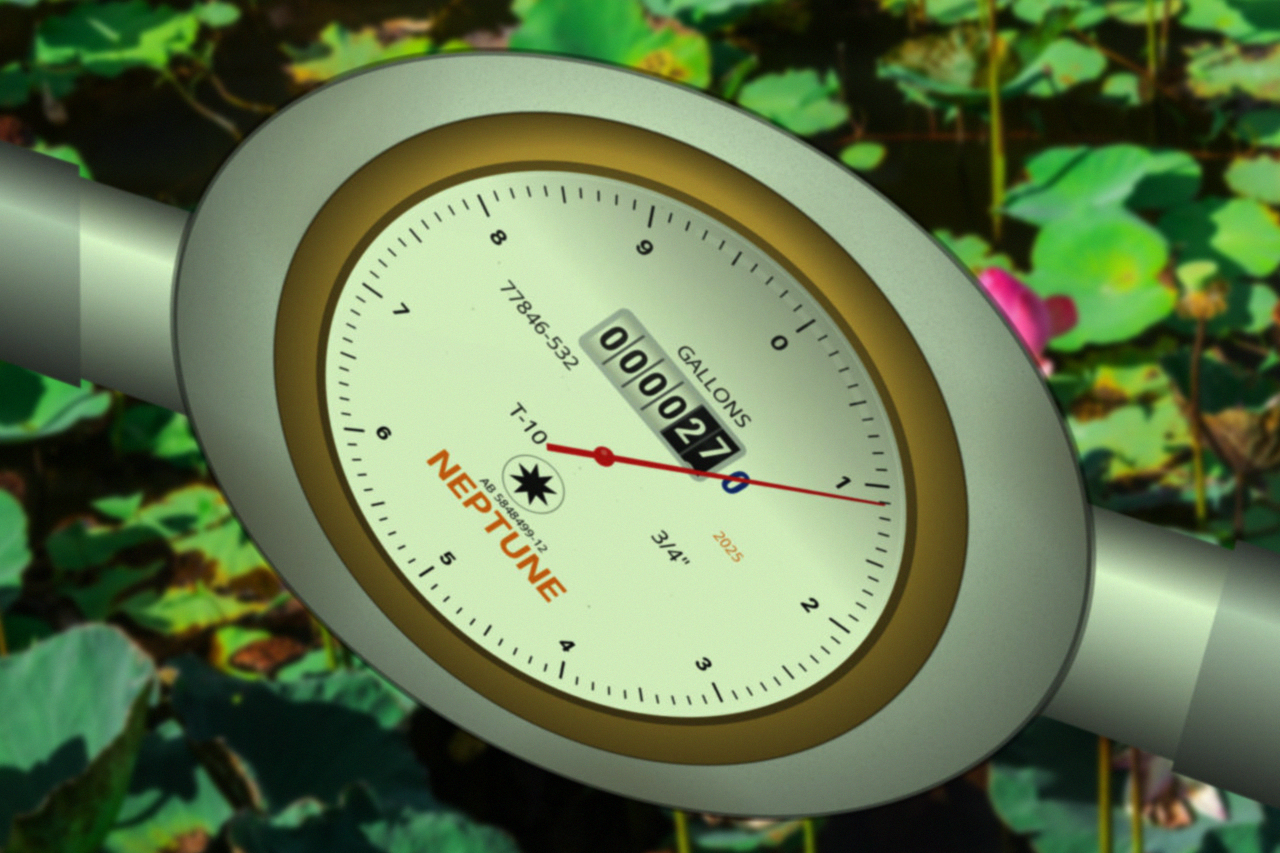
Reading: {"value": 271.1, "unit": "gal"}
